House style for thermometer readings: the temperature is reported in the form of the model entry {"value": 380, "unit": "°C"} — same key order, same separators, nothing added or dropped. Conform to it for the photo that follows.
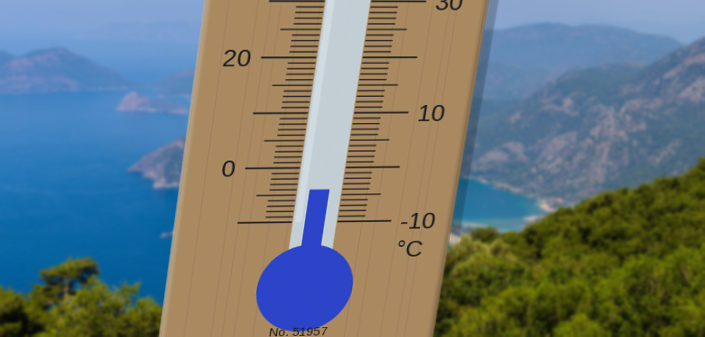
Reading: {"value": -4, "unit": "°C"}
